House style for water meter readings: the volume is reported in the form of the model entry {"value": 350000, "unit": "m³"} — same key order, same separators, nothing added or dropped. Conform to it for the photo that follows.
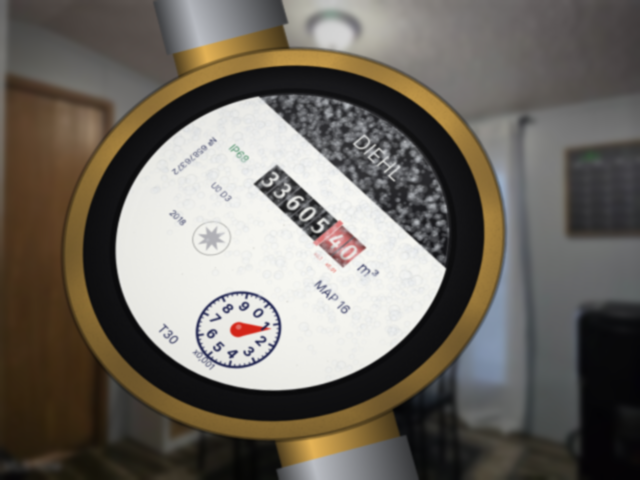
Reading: {"value": 33605.401, "unit": "m³"}
